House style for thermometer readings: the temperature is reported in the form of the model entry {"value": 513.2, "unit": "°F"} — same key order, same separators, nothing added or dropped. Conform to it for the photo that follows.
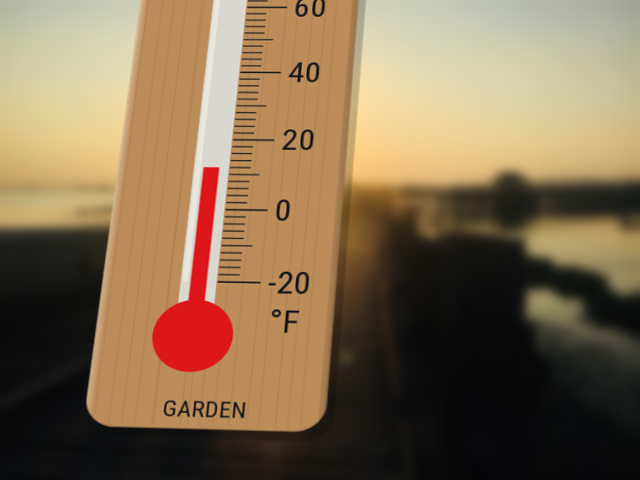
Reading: {"value": 12, "unit": "°F"}
